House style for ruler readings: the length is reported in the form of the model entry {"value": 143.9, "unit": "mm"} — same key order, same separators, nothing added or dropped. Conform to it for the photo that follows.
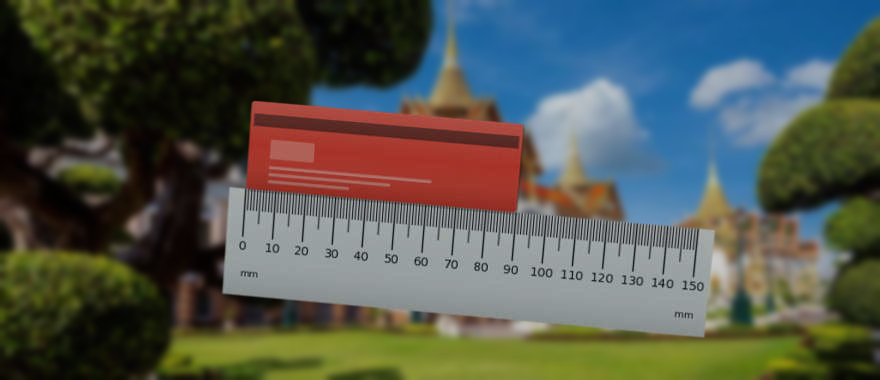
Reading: {"value": 90, "unit": "mm"}
